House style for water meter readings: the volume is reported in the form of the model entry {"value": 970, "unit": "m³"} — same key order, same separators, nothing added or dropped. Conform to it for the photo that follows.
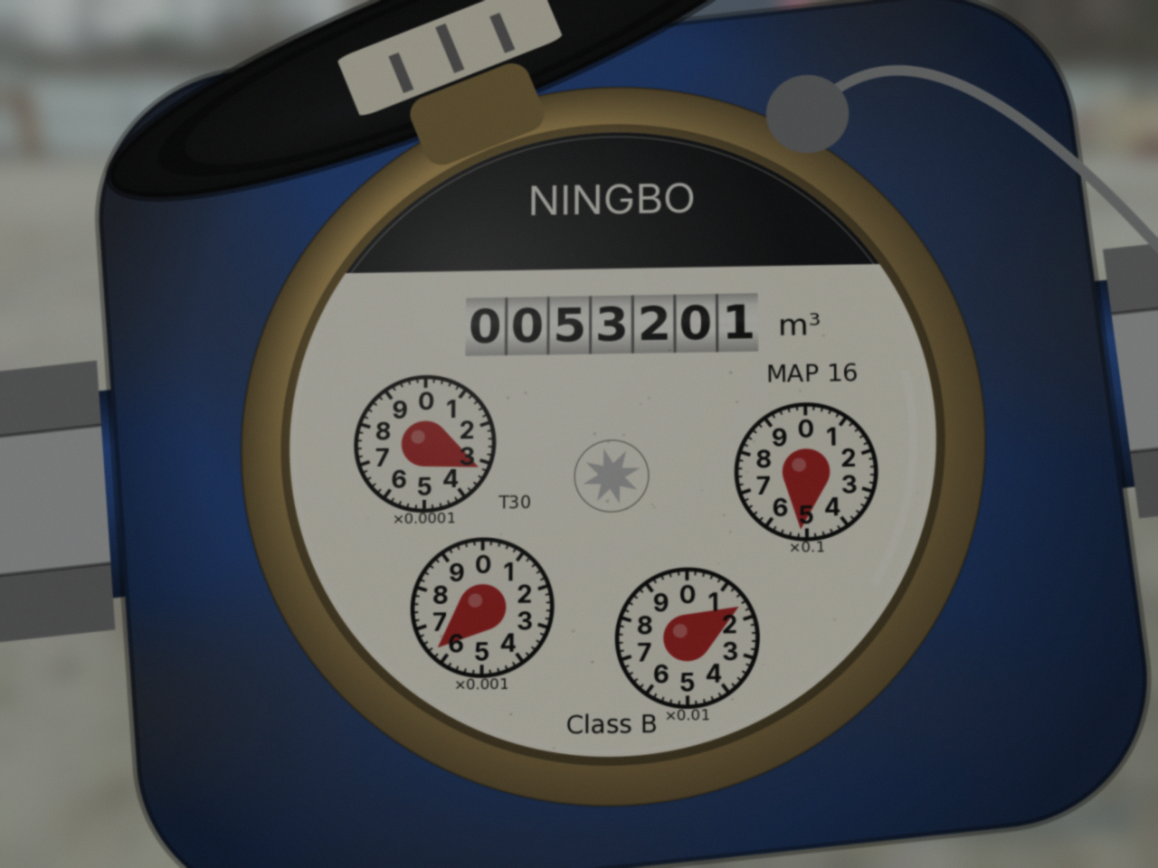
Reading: {"value": 53201.5163, "unit": "m³"}
